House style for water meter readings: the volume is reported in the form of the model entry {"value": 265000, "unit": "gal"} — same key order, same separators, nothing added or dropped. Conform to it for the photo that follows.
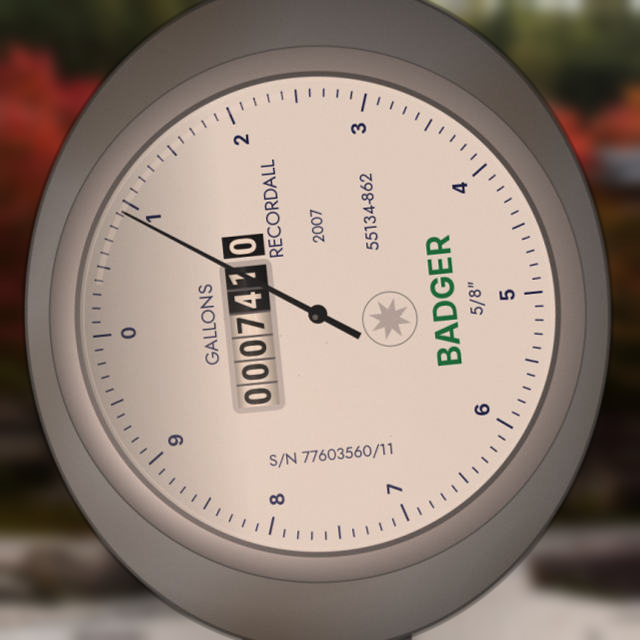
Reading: {"value": 7410.9, "unit": "gal"}
